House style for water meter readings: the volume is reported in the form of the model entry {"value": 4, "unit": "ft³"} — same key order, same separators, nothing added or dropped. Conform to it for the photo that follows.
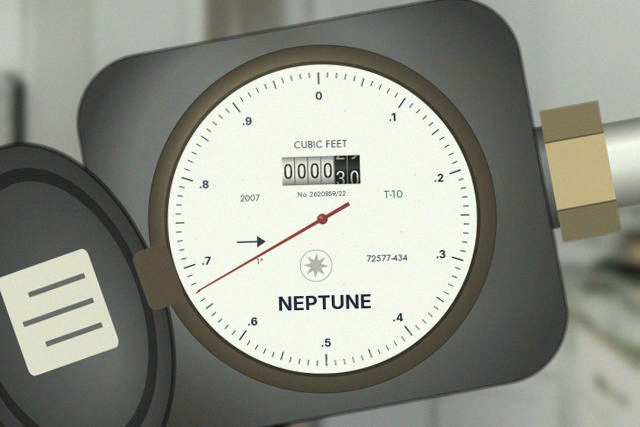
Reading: {"value": 29.67, "unit": "ft³"}
